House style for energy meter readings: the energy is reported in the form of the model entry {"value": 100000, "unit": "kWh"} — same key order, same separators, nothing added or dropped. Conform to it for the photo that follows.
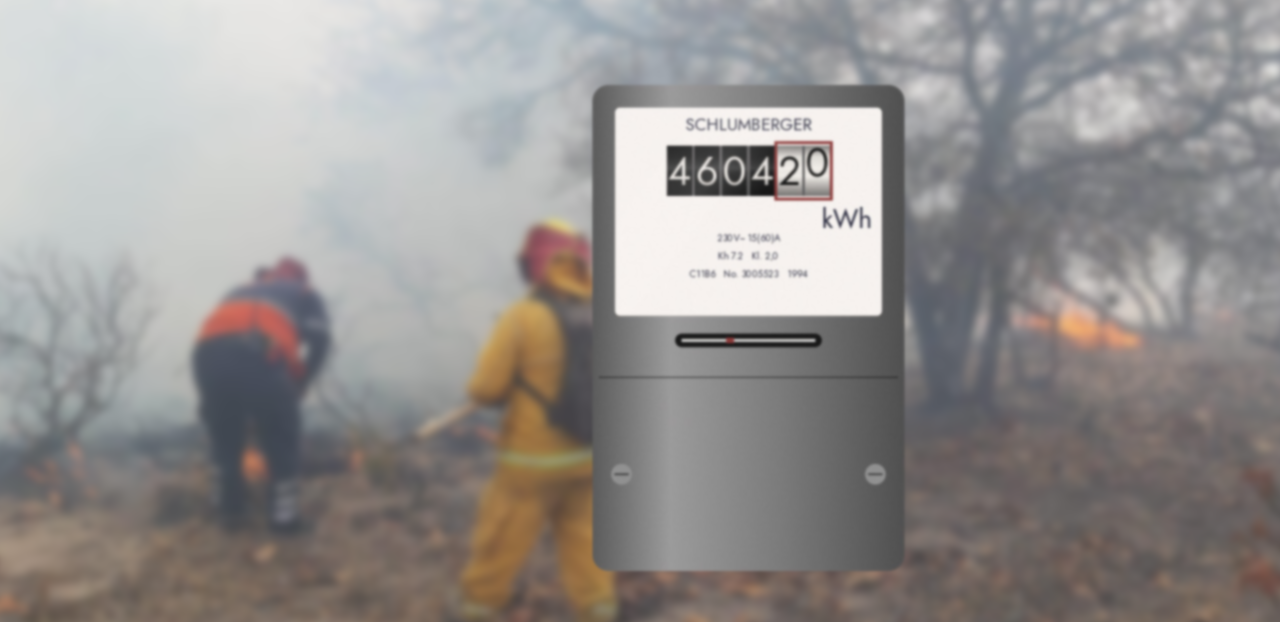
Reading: {"value": 4604.20, "unit": "kWh"}
